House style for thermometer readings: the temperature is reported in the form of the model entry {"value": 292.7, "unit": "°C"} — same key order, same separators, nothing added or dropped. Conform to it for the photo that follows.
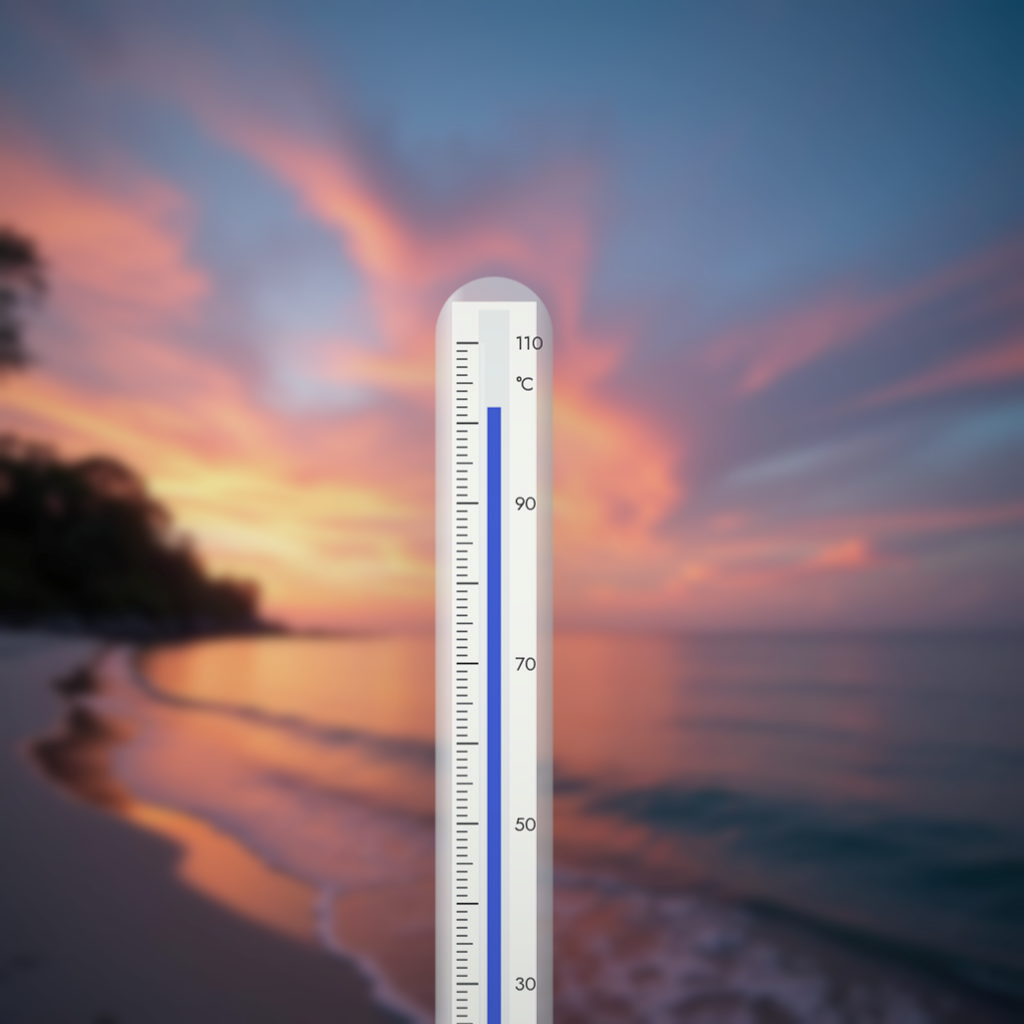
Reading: {"value": 102, "unit": "°C"}
